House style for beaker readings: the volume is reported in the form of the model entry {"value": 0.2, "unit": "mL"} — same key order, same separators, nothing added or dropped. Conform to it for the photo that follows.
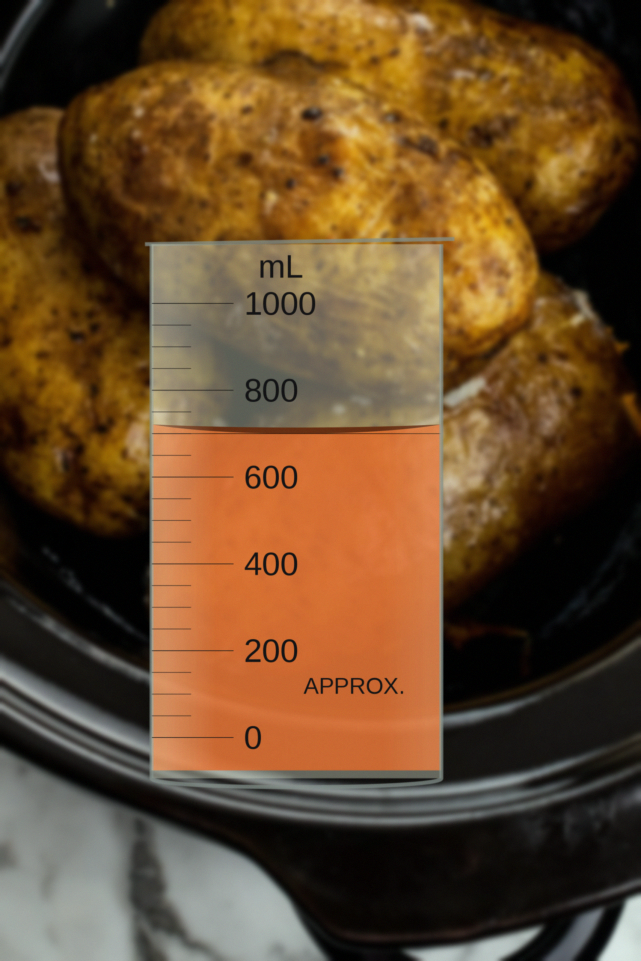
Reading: {"value": 700, "unit": "mL"}
